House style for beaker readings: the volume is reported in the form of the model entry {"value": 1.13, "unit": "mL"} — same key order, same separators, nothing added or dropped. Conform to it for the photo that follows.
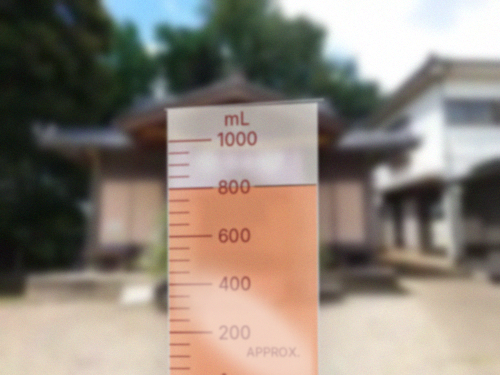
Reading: {"value": 800, "unit": "mL"}
